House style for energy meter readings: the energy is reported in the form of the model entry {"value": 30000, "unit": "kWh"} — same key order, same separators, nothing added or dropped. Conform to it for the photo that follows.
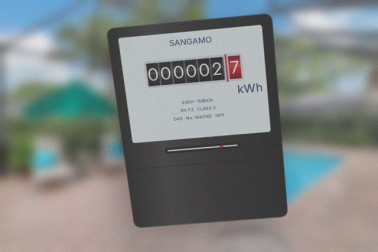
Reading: {"value": 2.7, "unit": "kWh"}
